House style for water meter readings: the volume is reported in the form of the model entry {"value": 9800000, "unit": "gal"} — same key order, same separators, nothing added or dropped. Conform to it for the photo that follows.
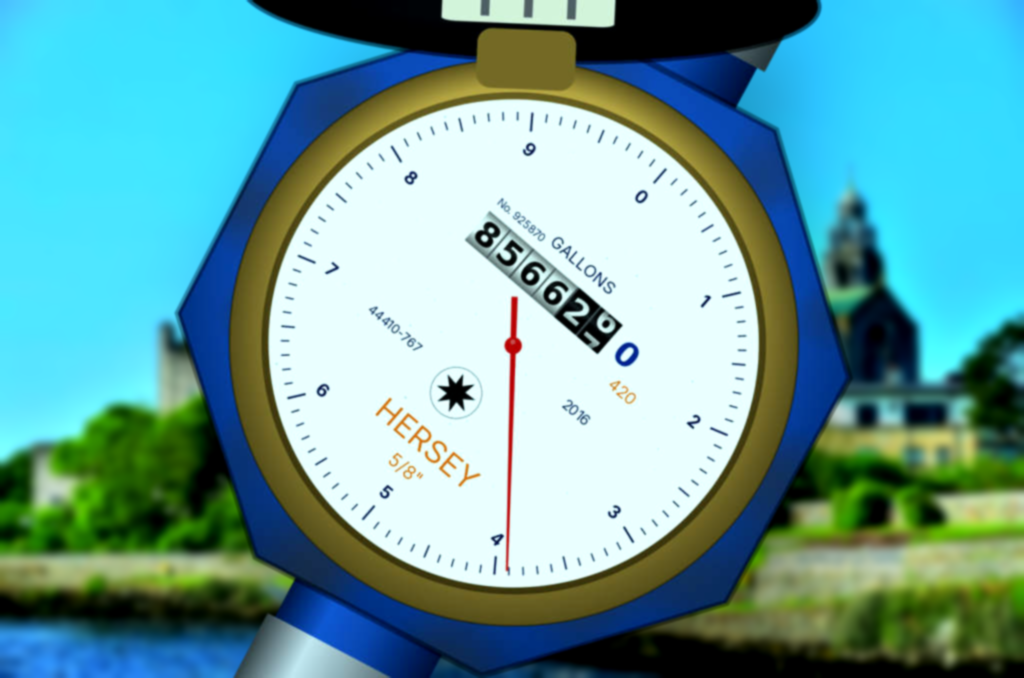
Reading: {"value": 8566263.9, "unit": "gal"}
